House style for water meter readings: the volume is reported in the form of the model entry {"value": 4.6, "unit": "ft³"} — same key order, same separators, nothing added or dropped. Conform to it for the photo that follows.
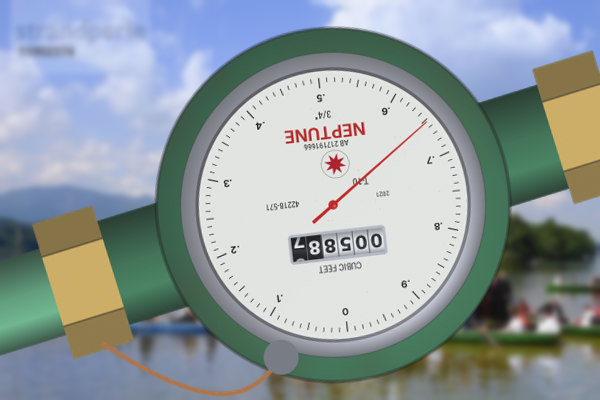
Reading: {"value": 5886.65, "unit": "ft³"}
